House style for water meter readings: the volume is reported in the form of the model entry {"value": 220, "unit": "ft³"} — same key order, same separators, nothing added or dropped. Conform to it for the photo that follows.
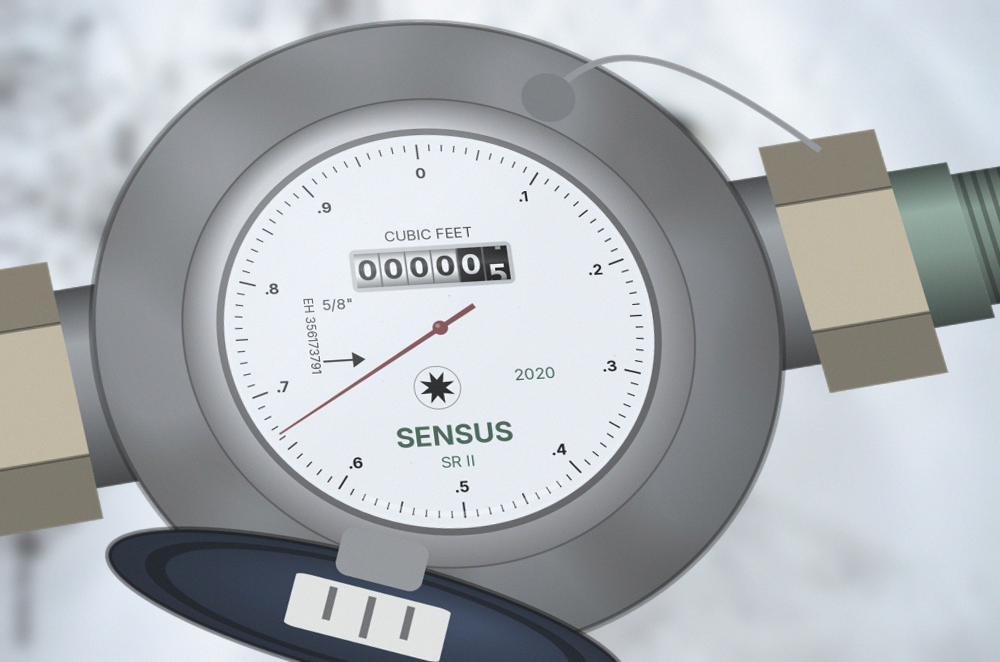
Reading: {"value": 4.66, "unit": "ft³"}
